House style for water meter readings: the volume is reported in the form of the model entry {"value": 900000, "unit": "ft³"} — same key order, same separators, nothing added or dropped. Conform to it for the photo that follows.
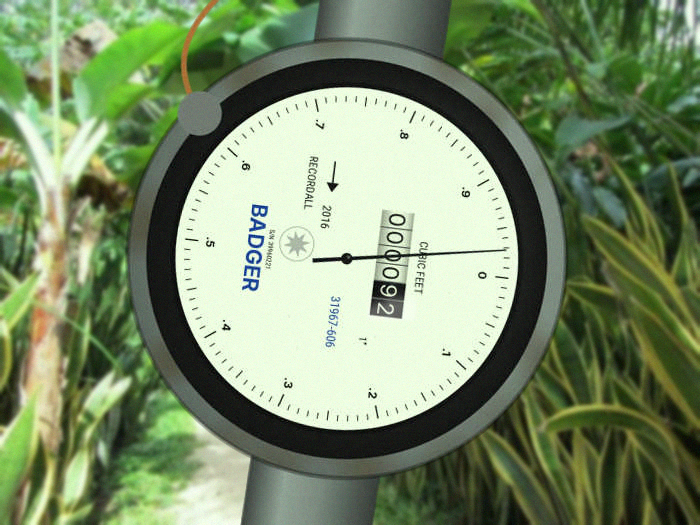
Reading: {"value": 91.97, "unit": "ft³"}
